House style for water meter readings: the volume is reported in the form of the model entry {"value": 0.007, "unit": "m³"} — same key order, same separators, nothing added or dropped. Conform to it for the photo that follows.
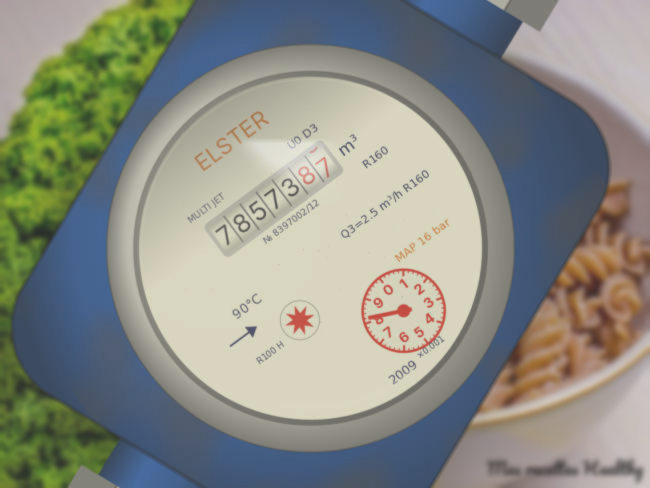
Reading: {"value": 78573.868, "unit": "m³"}
